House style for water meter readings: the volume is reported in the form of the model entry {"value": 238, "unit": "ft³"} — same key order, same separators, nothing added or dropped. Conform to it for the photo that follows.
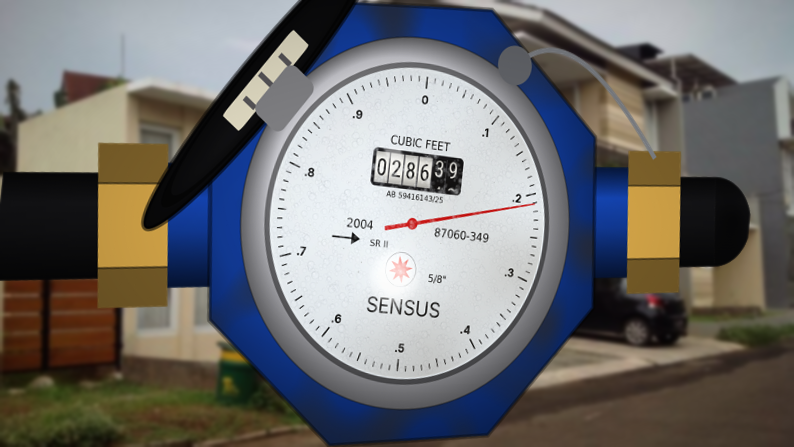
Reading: {"value": 28639.21, "unit": "ft³"}
